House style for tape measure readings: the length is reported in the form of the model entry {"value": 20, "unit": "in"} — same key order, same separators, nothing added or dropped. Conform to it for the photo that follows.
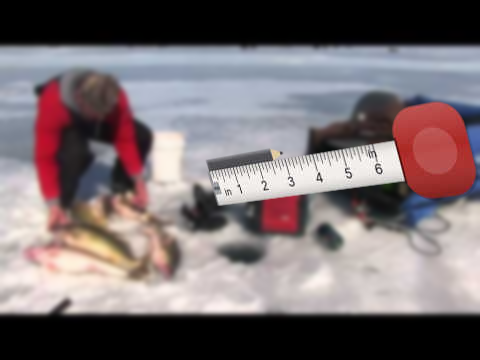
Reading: {"value": 3, "unit": "in"}
